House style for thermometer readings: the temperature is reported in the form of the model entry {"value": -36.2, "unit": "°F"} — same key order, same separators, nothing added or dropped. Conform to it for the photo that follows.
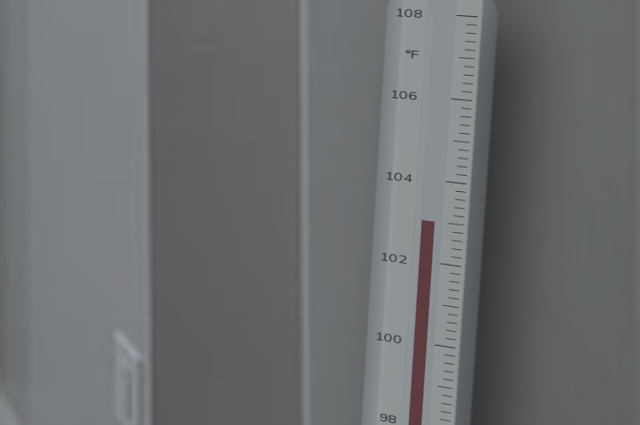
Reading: {"value": 103, "unit": "°F"}
